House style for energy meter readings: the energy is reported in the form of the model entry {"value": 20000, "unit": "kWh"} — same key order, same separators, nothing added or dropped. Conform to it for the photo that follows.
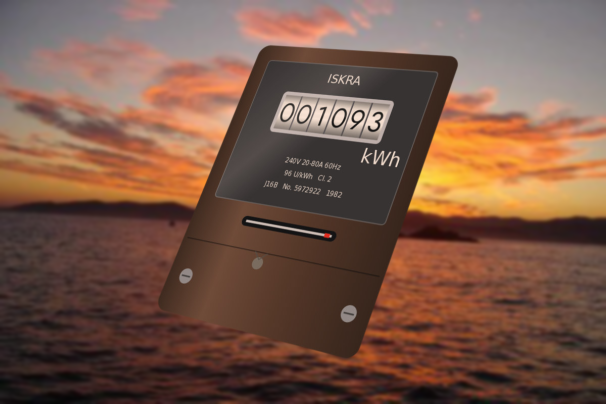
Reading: {"value": 1093, "unit": "kWh"}
